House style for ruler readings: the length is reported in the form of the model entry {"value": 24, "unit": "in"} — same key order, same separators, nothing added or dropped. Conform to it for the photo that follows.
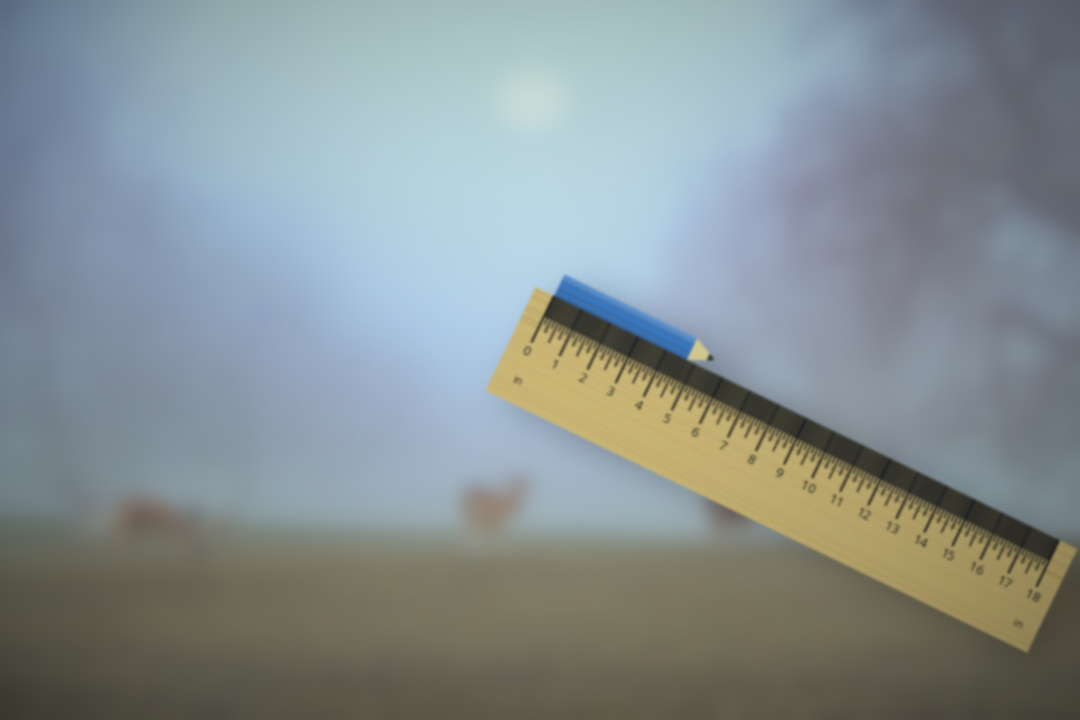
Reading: {"value": 5.5, "unit": "in"}
